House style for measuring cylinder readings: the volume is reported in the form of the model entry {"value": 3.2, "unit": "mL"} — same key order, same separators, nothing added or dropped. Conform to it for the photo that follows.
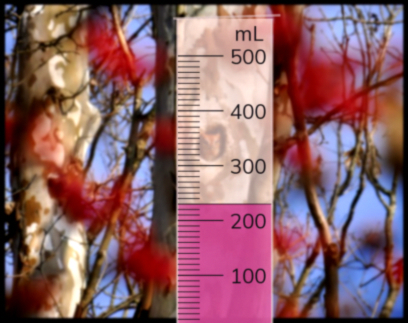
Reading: {"value": 230, "unit": "mL"}
